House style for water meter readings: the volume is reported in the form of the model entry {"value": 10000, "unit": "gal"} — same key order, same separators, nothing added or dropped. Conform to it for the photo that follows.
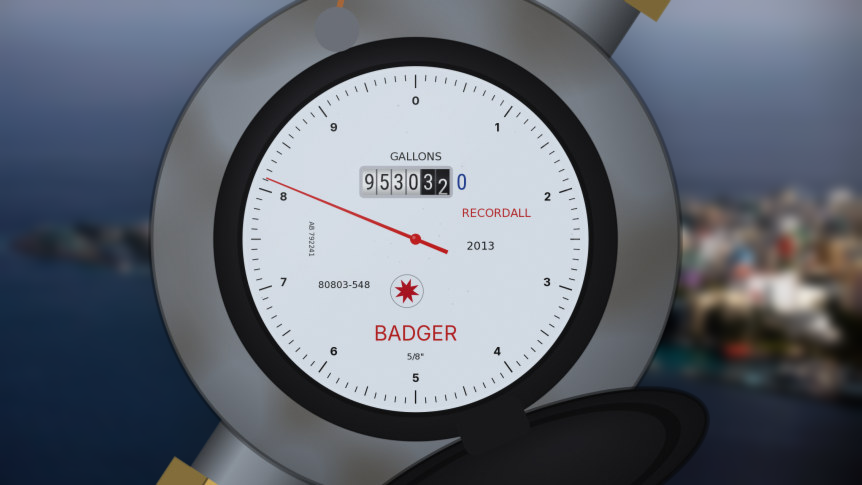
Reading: {"value": 9530318.1, "unit": "gal"}
